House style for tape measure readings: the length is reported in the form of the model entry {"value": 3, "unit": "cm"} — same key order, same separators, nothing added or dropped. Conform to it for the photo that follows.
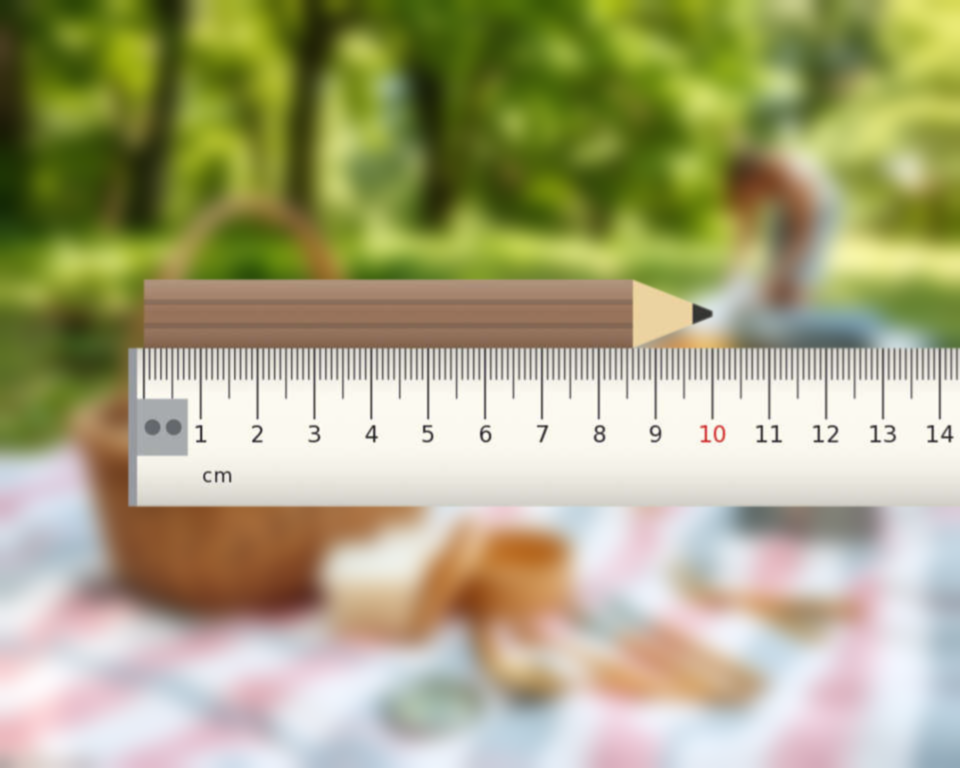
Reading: {"value": 10, "unit": "cm"}
